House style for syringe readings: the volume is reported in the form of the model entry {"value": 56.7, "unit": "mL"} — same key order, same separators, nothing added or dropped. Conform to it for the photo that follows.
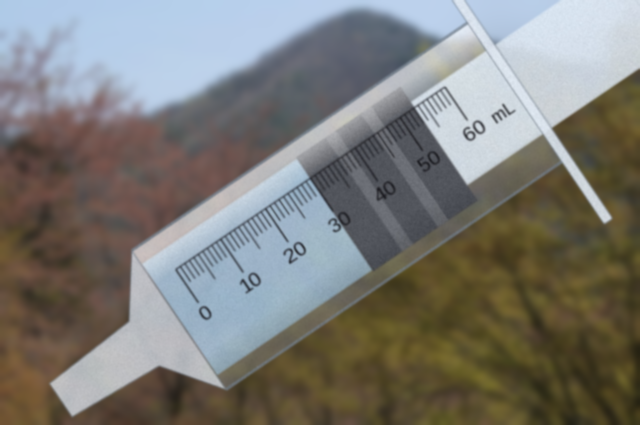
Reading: {"value": 30, "unit": "mL"}
